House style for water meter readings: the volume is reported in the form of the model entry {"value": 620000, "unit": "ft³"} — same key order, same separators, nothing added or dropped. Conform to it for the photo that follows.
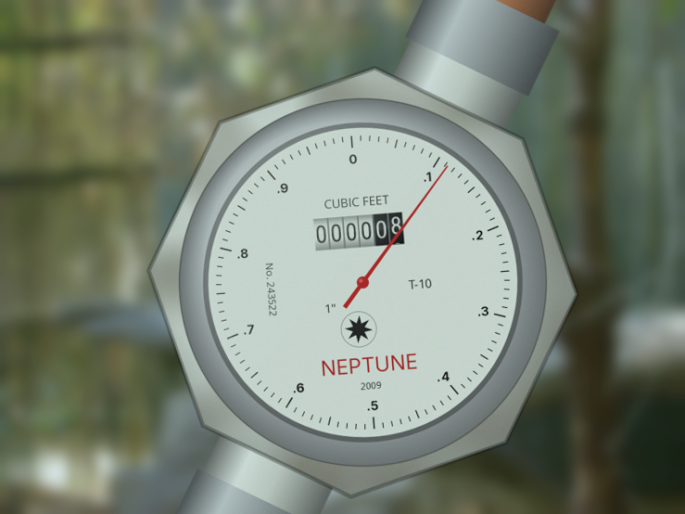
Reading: {"value": 8.11, "unit": "ft³"}
